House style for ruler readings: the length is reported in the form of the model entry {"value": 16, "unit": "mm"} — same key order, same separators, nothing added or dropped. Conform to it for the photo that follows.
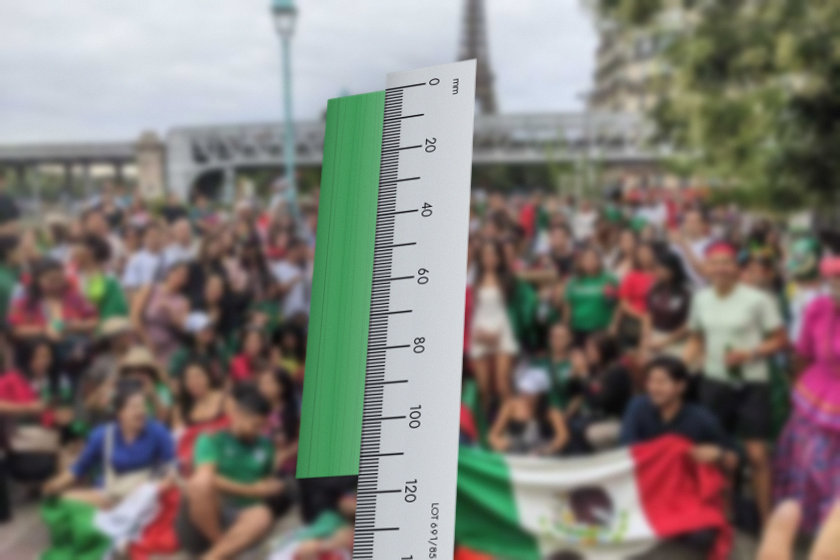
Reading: {"value": 115, "unit": "mm"}
